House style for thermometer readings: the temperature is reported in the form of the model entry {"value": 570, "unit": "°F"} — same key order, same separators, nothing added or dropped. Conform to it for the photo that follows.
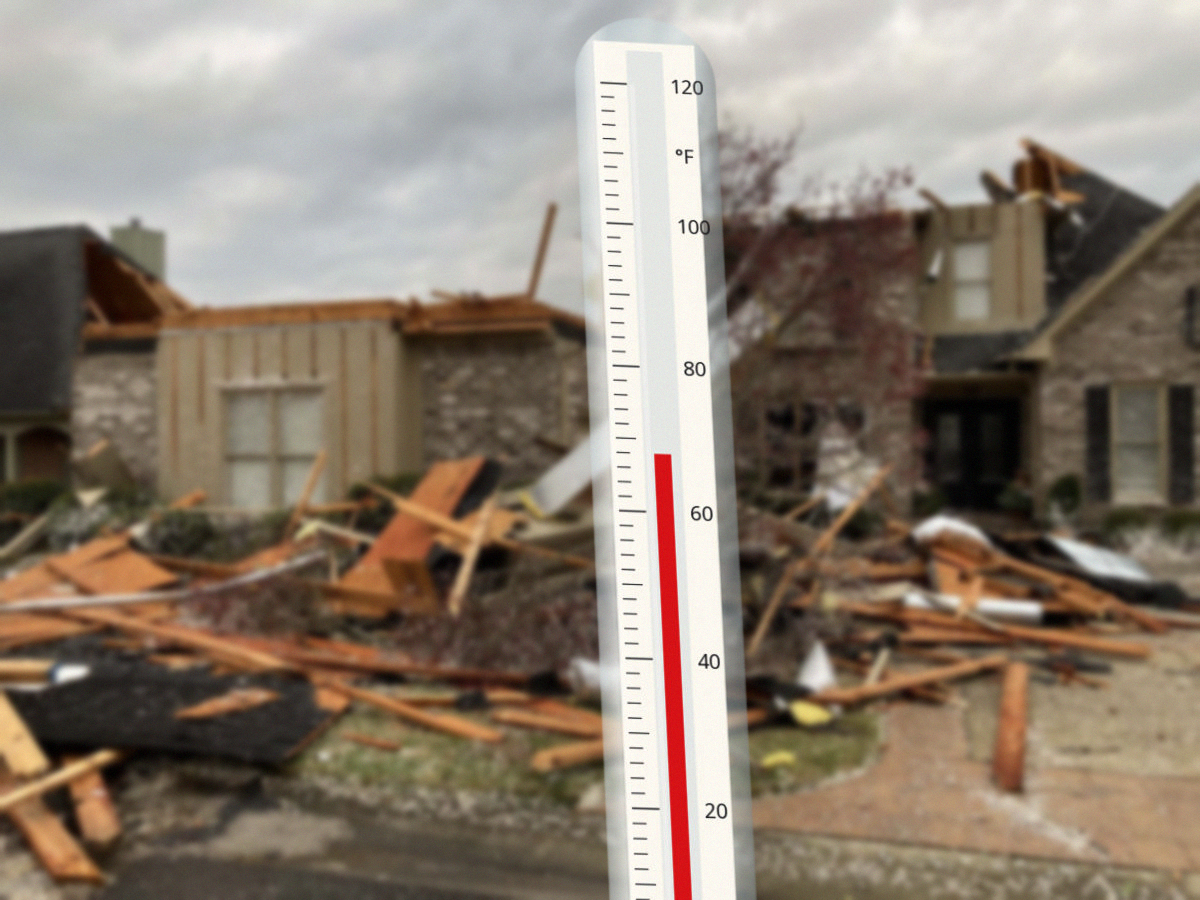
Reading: {"value": 68, "unit": "°F"}
